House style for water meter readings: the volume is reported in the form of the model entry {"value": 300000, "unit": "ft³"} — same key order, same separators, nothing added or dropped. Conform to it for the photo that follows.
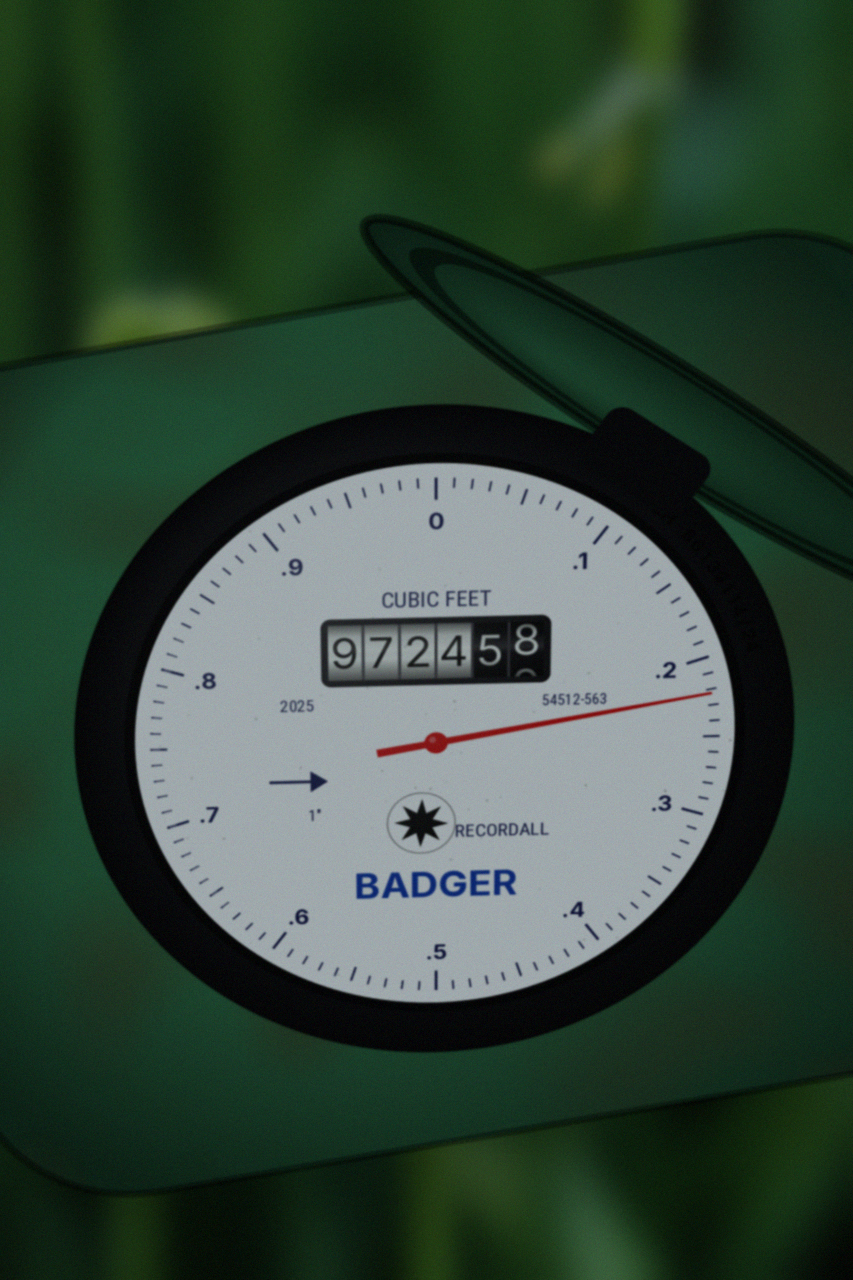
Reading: {"value": 972458.22, "unit": "ft³"}
